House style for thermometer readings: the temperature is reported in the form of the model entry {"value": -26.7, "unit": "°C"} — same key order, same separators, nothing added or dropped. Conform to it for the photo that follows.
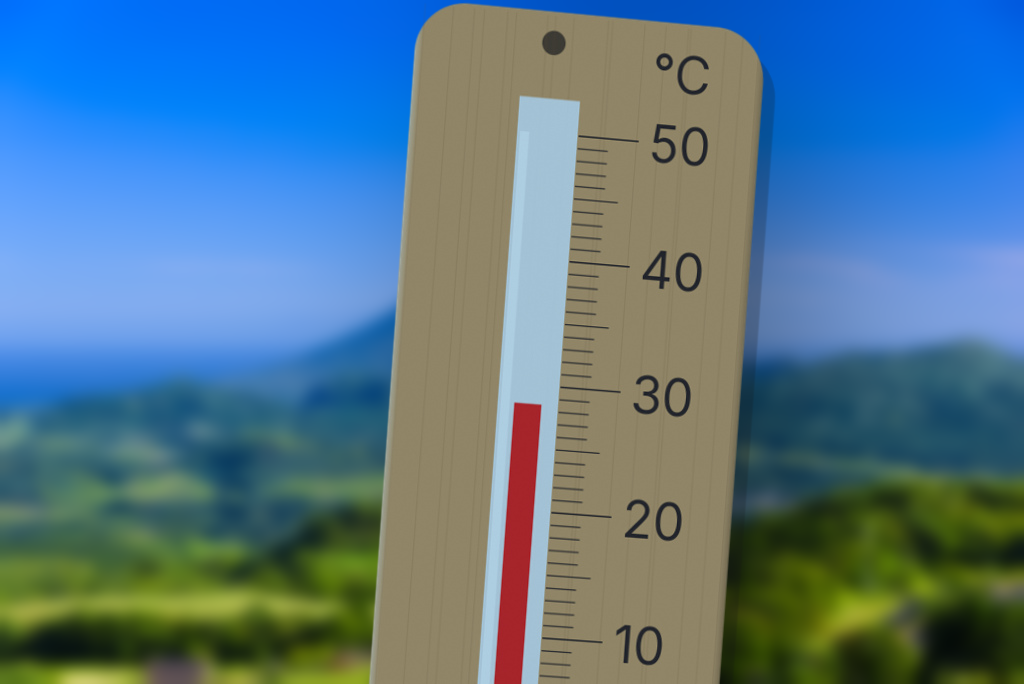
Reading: {"value": 28.5, "unit": "°C"}
